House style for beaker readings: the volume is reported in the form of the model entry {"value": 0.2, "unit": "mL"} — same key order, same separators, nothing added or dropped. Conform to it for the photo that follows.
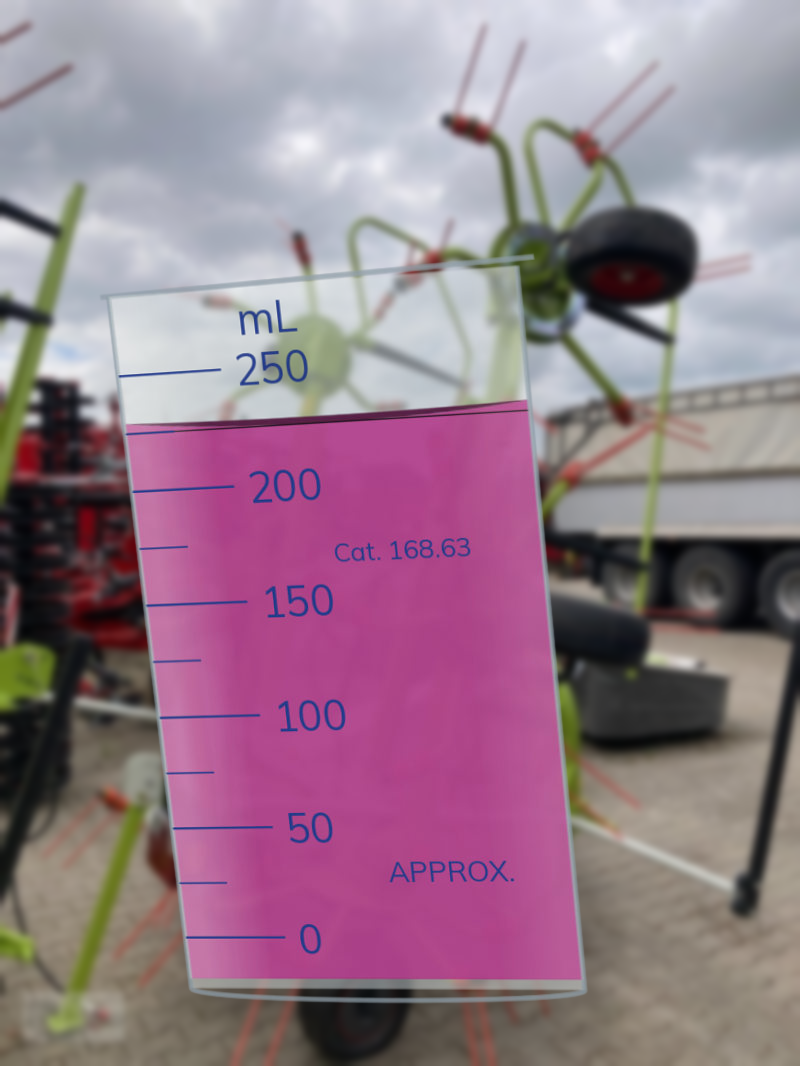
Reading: {"value": 225, "unit": "mL"}
